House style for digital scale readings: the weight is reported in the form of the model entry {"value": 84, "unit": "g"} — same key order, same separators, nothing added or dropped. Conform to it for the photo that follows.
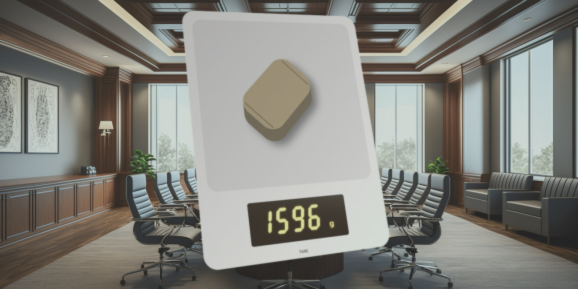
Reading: {"value": 1596, "unit": "g"}
